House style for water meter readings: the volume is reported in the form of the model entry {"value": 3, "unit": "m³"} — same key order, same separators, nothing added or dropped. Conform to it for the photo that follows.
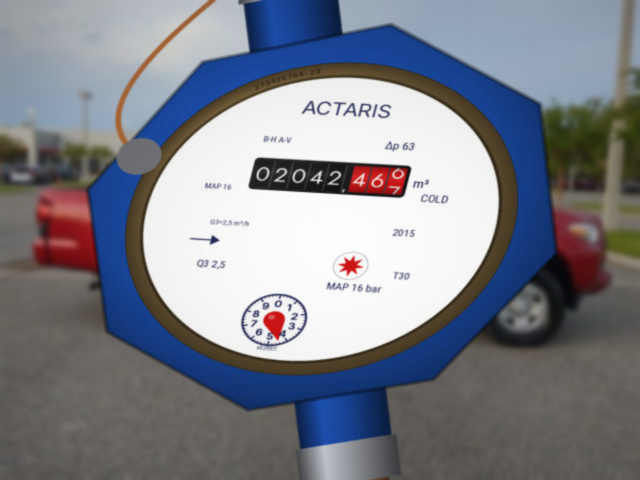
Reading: {"value": 2042.4664, "unit": "m³"}
